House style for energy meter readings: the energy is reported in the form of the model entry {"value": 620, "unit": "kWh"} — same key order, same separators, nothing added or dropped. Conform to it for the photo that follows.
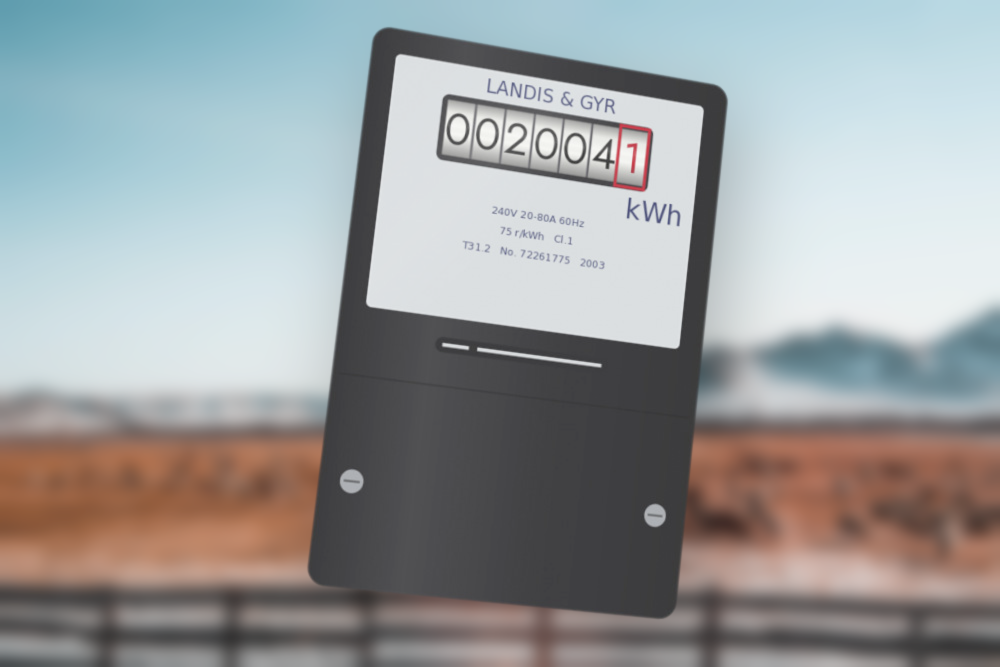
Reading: {"value": 2004.1, "unit": "kWh"}
